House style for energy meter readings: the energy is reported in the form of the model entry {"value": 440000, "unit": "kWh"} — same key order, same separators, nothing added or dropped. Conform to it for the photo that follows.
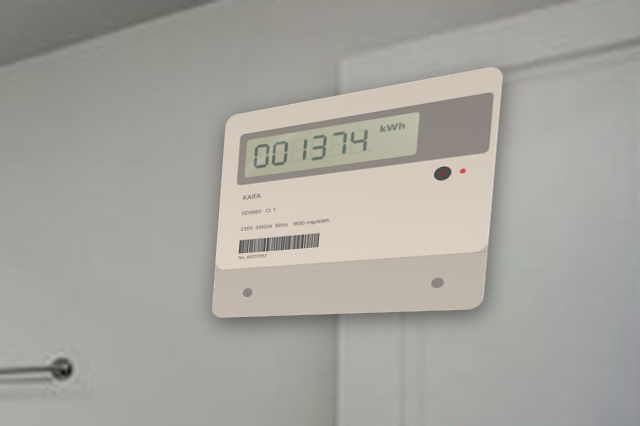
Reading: {"value": 1374, "unit": "kWh"}
